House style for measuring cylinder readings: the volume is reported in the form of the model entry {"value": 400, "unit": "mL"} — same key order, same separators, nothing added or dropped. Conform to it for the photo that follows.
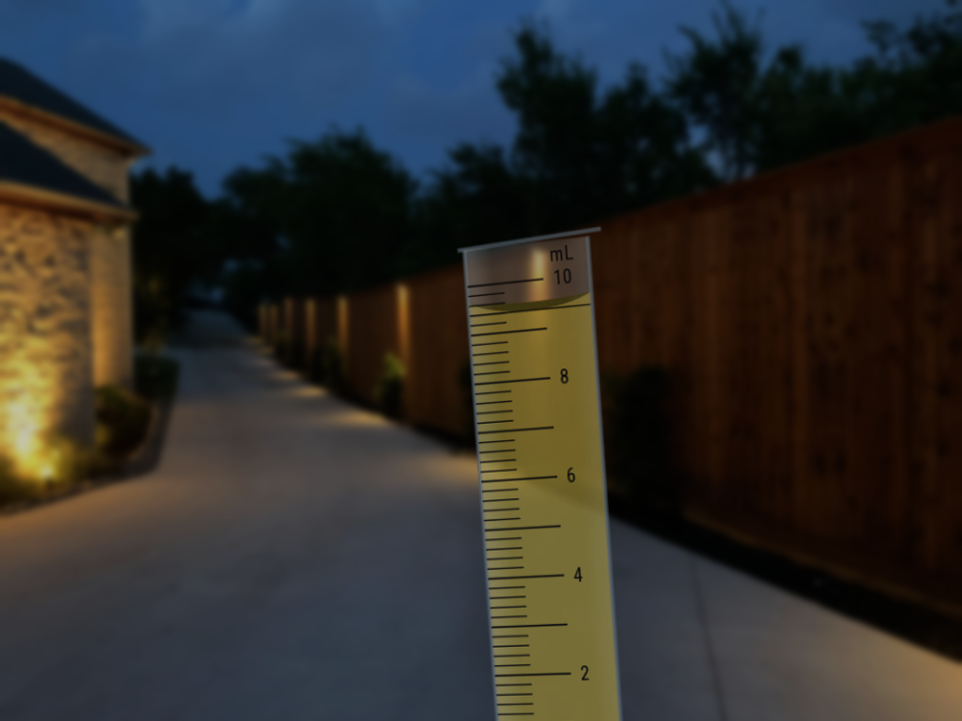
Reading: {"value": 9.4, "unit": "mL"}
